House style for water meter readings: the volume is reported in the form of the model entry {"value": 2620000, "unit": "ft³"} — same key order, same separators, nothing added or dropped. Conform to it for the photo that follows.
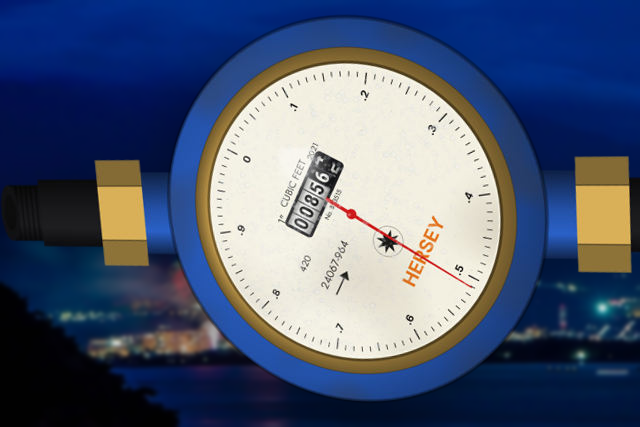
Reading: {"value": 8564.51, "unit": "ft³"}
